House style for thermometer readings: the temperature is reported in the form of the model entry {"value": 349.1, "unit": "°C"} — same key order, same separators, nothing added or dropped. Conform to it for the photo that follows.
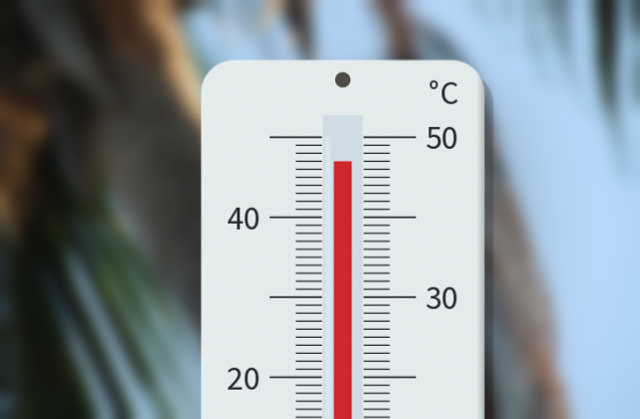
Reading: {"value": 47, "unit": "°C"}
